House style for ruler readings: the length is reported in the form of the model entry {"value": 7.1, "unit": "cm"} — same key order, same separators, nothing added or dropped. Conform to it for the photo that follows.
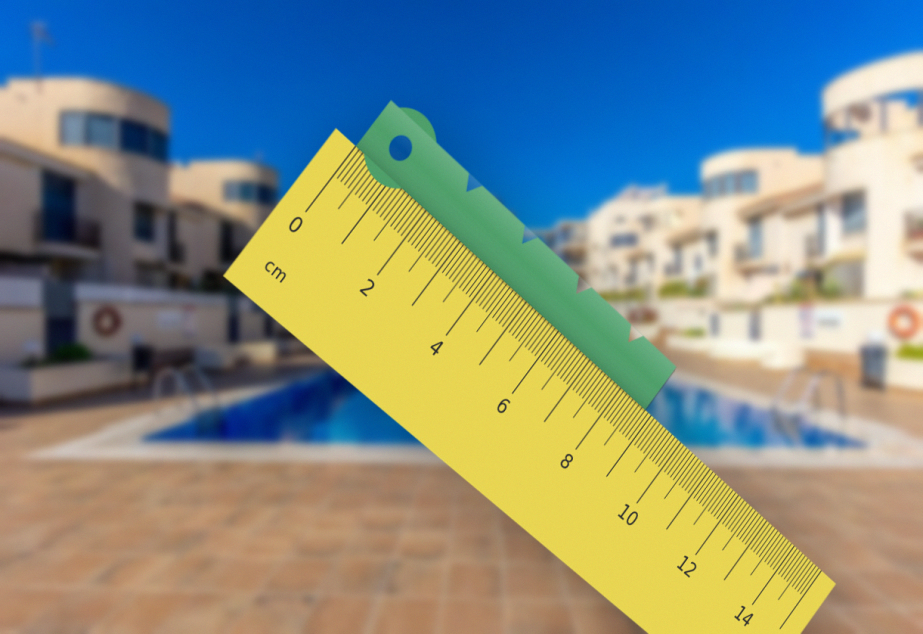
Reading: {"value": 8.8, "unit": "cm"}
